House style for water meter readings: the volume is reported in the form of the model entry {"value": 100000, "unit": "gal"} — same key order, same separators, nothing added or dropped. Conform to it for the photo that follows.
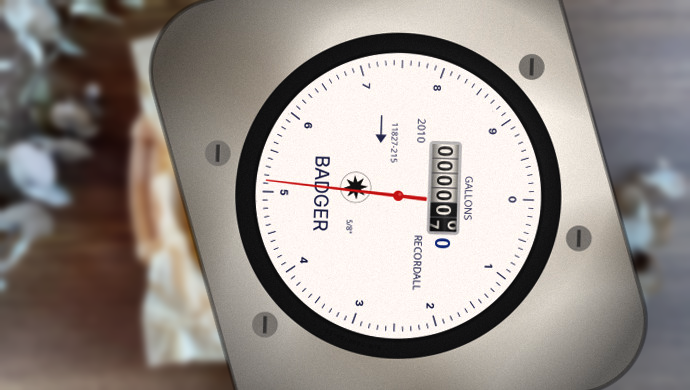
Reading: {"value": 65.1, "unit": "gal"}
